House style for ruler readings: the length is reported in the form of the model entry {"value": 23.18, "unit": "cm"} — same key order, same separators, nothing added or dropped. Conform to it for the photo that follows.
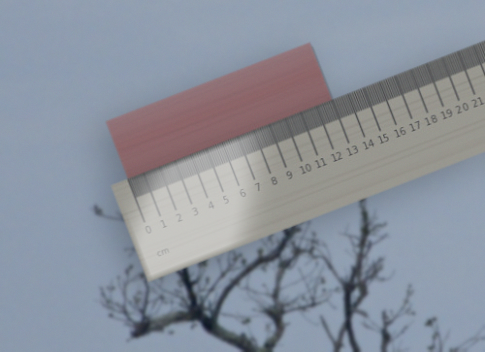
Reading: {"value": 13, "unit": "cm"}
